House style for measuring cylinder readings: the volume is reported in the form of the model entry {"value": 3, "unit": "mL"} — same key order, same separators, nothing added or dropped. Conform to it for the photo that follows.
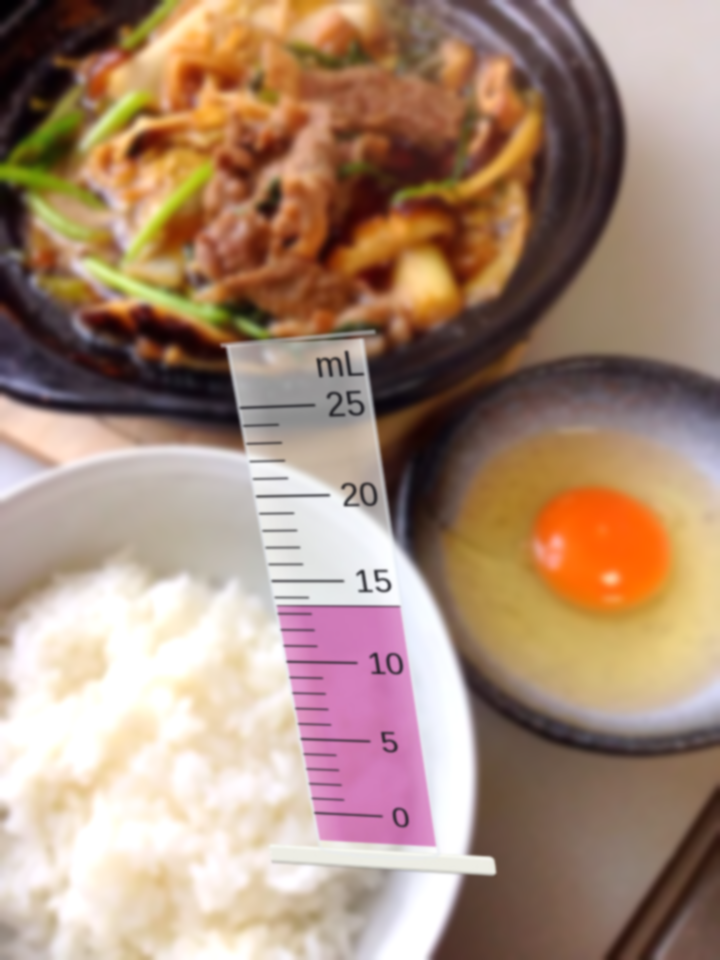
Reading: {"value": 13.5, "unit": "mL"}
